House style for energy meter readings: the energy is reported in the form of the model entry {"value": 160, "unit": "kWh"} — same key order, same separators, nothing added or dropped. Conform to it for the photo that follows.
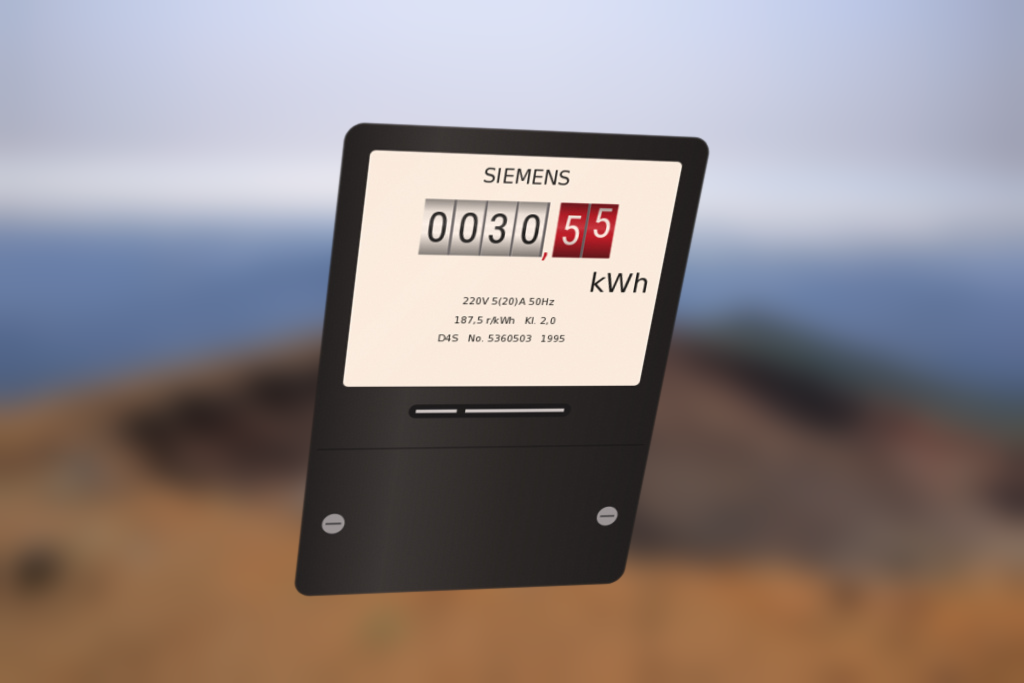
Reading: {"value": 30.55, "unit": "kWh"}
